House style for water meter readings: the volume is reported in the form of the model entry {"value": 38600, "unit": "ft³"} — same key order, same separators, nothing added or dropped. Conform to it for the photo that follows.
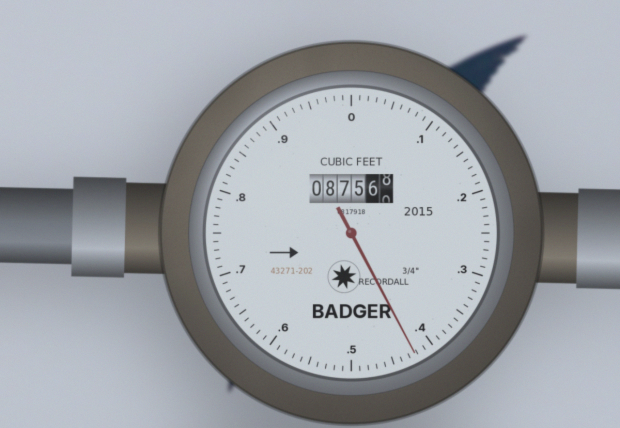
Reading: {"value": 87568.42, "unit": "ft³"}
